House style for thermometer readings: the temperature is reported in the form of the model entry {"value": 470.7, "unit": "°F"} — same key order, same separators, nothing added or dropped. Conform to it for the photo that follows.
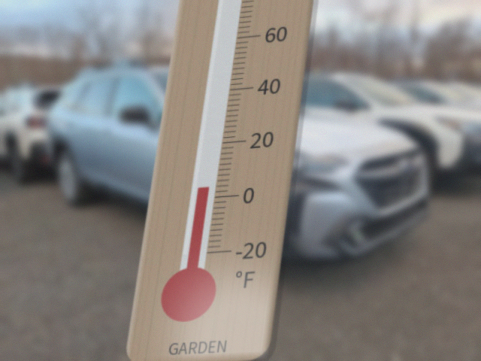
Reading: {"value": 4, "unit": "°F"}
